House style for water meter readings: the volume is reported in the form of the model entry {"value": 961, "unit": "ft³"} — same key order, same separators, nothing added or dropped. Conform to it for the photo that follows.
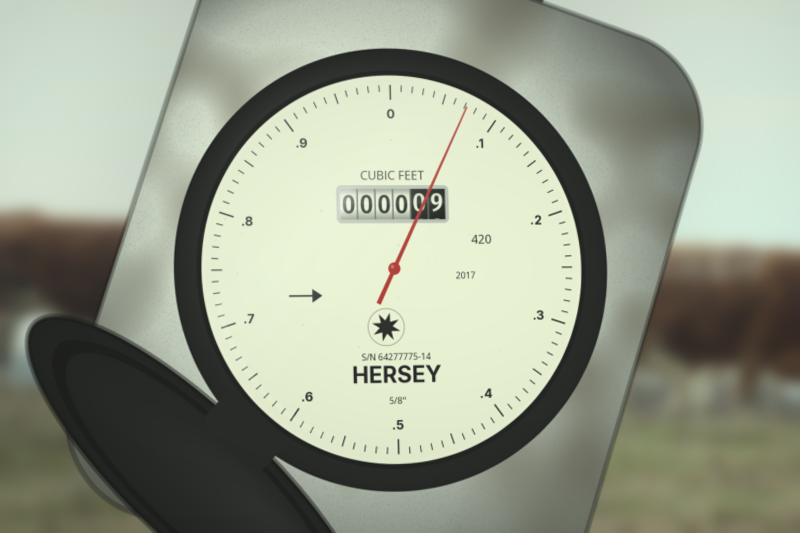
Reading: {"value": 9.07, "unit": "ft³"}
